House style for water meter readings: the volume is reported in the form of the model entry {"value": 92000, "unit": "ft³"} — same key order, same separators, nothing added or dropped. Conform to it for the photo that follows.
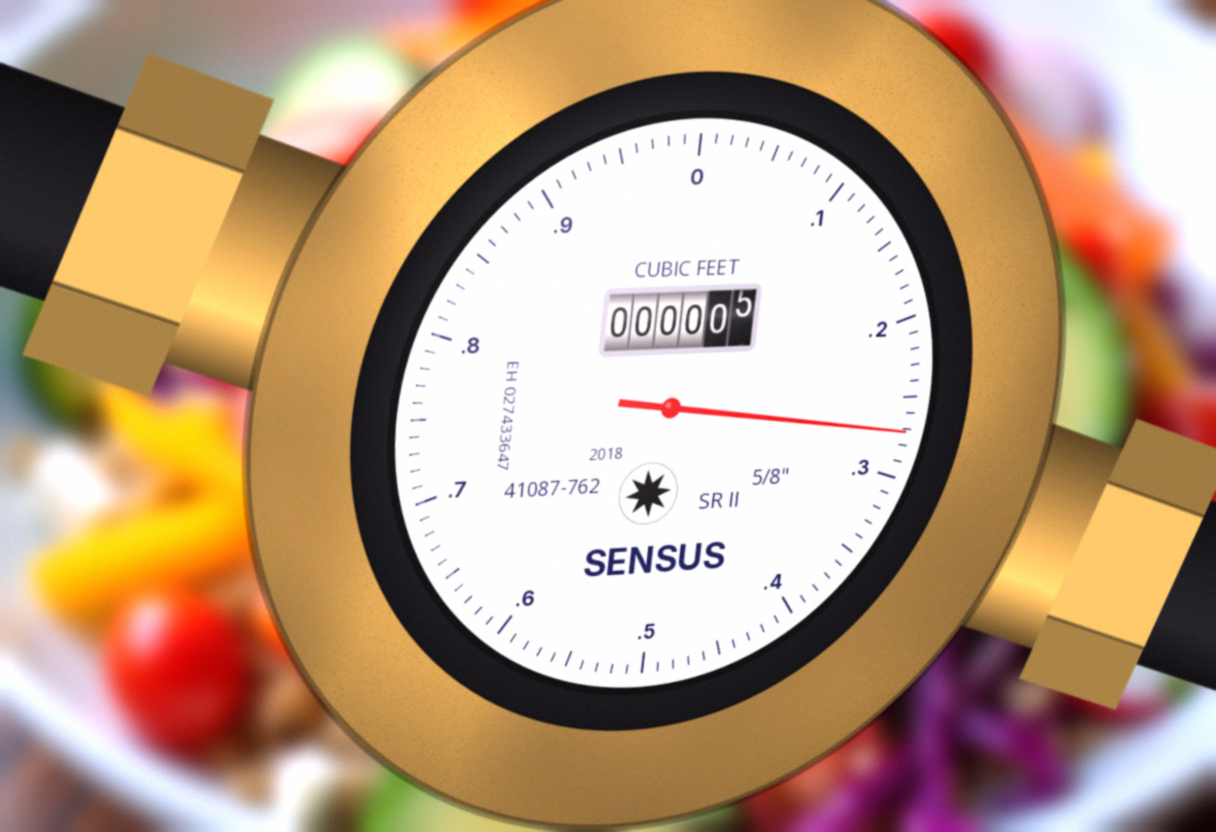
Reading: {"value": 5.27, "unit": "ft³"}
